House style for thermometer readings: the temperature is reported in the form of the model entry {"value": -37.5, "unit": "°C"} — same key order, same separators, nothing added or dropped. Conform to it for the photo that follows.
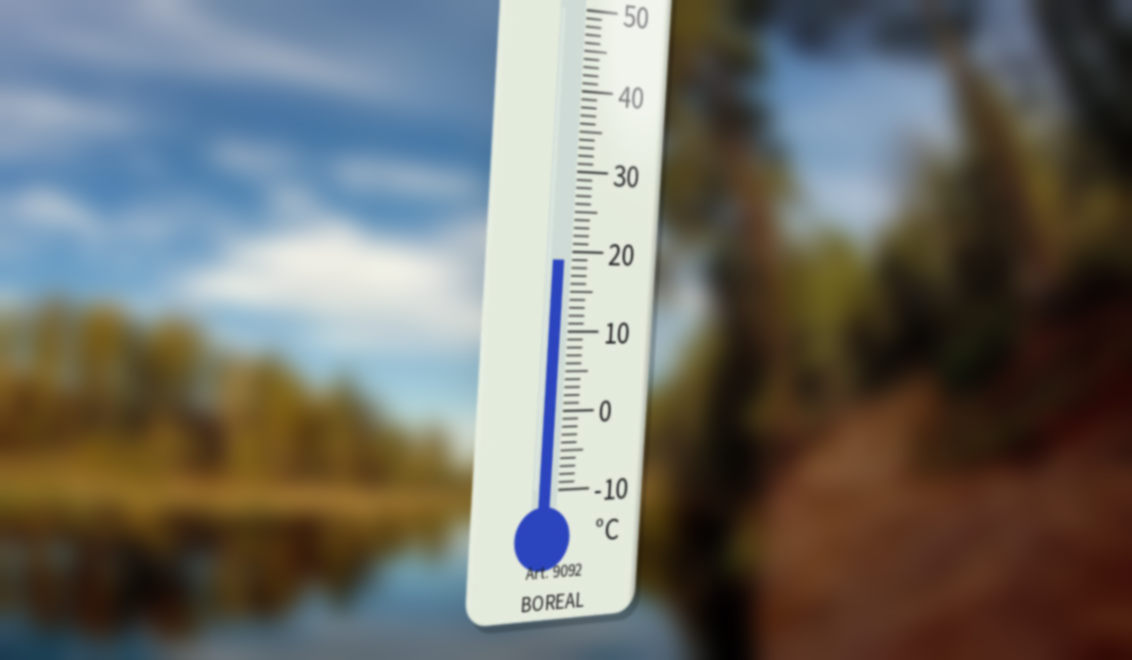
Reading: {"value": 19, "unit": "°C"}
